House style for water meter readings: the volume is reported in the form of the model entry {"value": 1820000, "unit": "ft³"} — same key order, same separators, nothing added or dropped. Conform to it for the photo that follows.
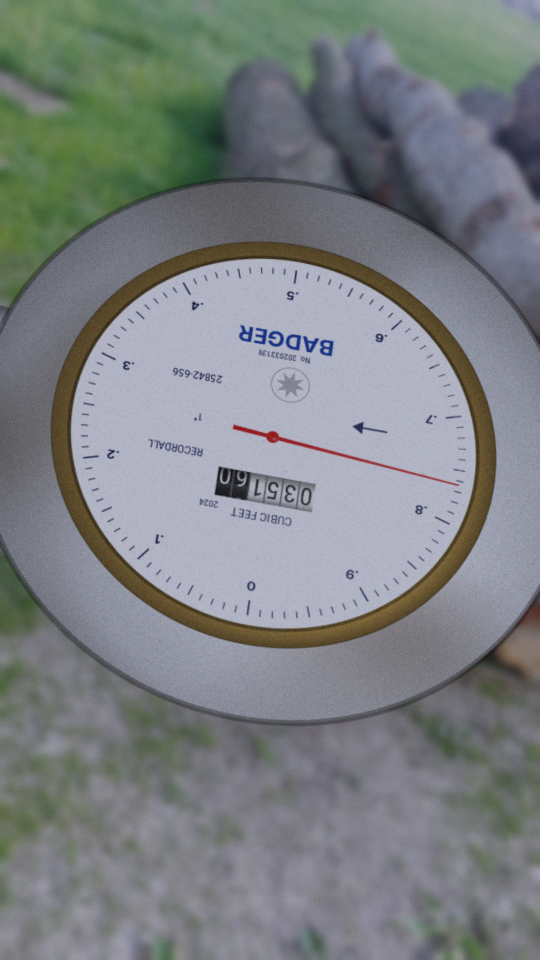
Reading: {"value": 35159.76, "unit": "ft³"}
